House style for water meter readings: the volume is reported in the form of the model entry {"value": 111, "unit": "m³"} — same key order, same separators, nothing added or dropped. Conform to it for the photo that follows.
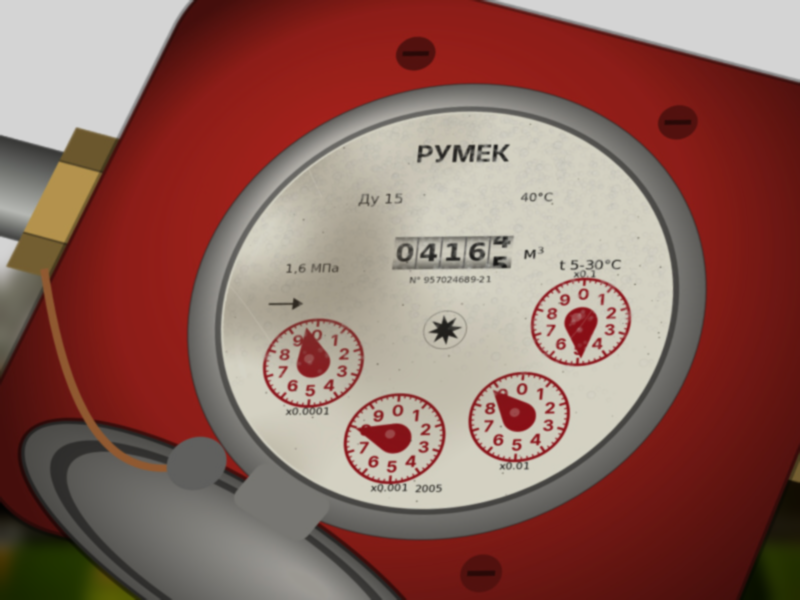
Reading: {"value": 4164.4879, "unit": "m³"}
